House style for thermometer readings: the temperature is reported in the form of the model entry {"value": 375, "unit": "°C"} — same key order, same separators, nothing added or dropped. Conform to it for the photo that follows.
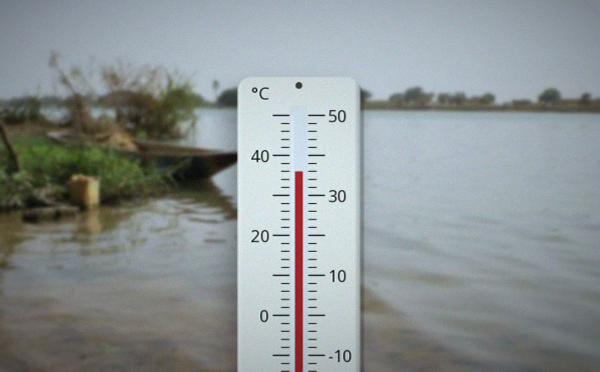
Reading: {"value": 36, "unit": "°C"}
